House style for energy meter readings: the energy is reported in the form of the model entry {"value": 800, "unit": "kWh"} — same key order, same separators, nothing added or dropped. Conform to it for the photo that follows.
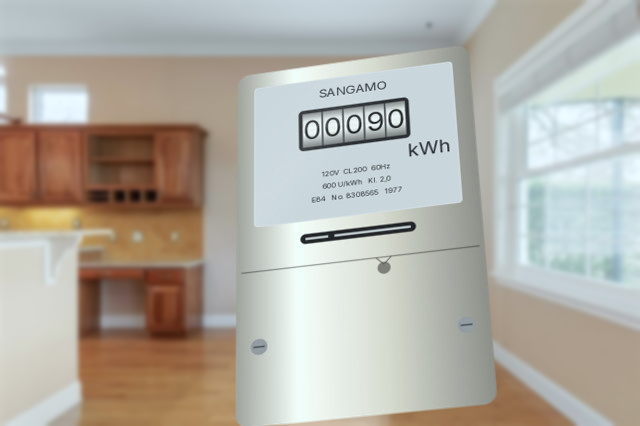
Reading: {"value": 90, "unit": "kWh"}
